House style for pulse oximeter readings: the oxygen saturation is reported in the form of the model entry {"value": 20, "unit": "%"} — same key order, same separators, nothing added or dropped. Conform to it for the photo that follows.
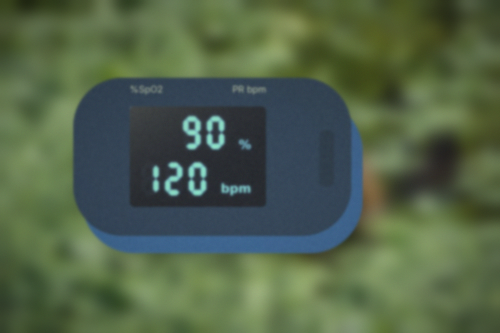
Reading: {"value": 90, "unit": "%"}
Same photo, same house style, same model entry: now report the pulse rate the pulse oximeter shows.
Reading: {"value": 120, "unit": "bpm"}
